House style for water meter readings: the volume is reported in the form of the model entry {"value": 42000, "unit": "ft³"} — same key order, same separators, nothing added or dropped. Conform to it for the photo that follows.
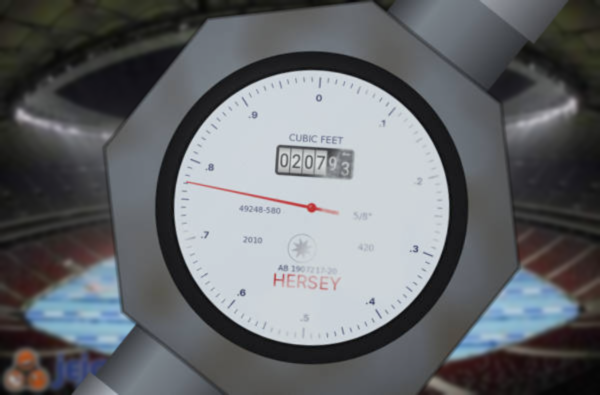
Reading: {"value": 20792.77, "unit": "ft³"}
